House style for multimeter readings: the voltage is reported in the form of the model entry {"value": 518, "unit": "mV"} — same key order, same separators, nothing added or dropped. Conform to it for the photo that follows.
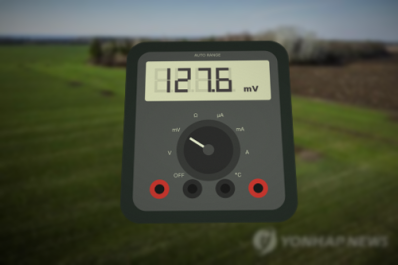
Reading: {"value": 127.6, "unit": "mV"}
